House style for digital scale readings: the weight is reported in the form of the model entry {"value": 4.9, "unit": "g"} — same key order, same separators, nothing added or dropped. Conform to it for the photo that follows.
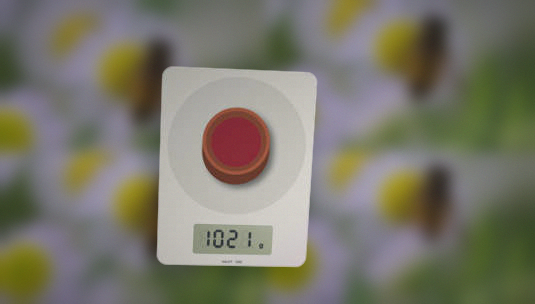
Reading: {"value": 1021, "unit": "g"}
